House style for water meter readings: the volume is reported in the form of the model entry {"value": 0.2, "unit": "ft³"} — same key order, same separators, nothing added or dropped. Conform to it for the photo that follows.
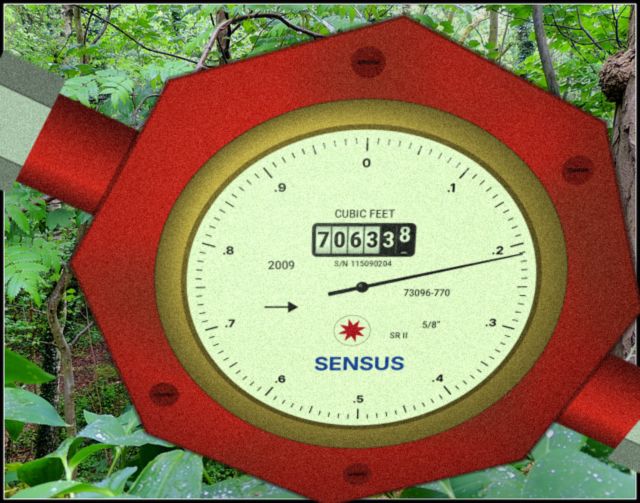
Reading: {"value": 706338.21, "unit": "ft³"}
